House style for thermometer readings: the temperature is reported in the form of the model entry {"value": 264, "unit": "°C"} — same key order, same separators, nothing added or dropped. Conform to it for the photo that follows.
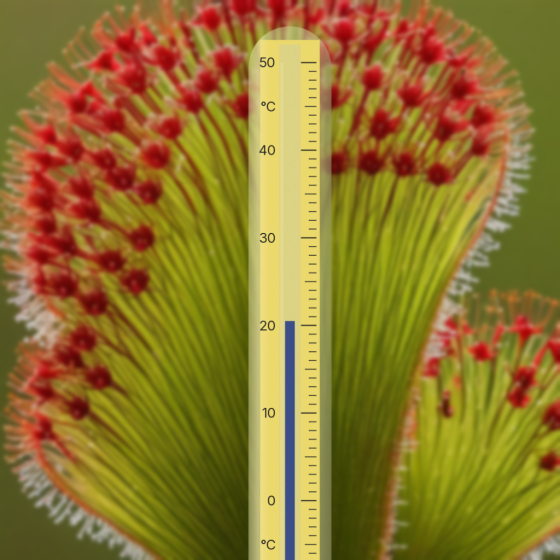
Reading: {"value": 20.5, "unit": "°C"}
